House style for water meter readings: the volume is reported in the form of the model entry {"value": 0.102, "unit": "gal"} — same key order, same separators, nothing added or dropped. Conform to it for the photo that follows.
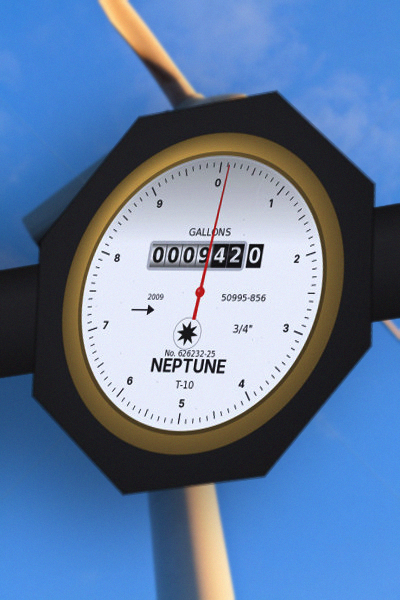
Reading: {"value": 9420.1, "unit": "gal"}
